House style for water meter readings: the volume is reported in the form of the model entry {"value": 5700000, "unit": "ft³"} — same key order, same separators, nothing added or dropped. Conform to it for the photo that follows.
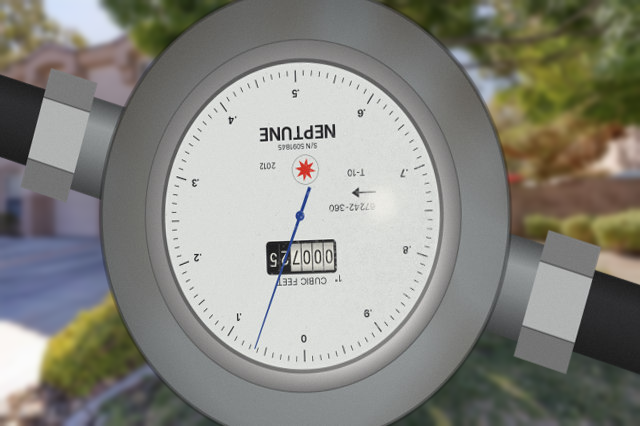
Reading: {"value": 725.06, "unit": "ft³"}
